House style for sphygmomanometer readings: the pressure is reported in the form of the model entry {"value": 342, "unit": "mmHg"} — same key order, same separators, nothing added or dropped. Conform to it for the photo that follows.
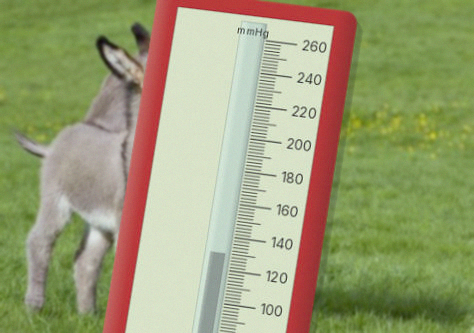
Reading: {"value": 130, "unit": "mmHg"}
